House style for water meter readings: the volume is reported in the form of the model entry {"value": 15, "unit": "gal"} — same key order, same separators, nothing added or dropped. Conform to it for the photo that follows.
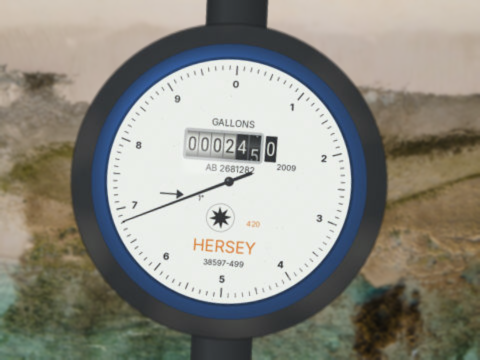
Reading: {"value": 2446.8, "unit": "gal"}
